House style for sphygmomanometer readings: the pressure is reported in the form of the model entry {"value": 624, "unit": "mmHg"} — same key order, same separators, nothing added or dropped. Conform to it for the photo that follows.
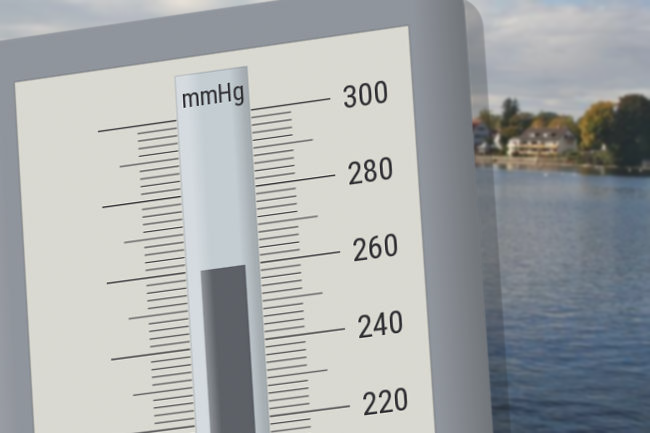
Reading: {"value": 260, "unit": "mmHg"}
